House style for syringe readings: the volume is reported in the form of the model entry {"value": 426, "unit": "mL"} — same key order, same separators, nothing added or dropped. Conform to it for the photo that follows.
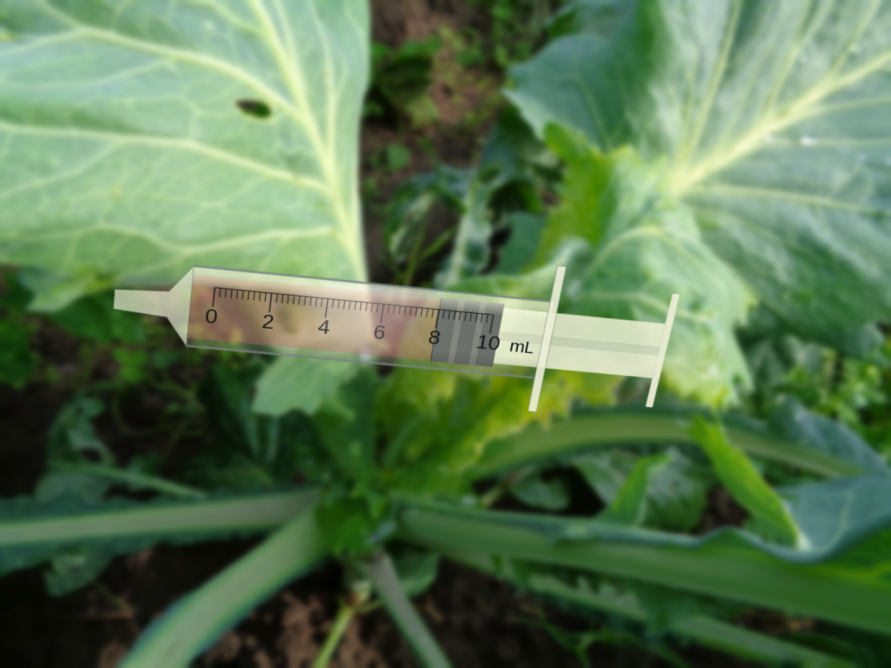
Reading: {"value": 8, "unit": "mL"}
